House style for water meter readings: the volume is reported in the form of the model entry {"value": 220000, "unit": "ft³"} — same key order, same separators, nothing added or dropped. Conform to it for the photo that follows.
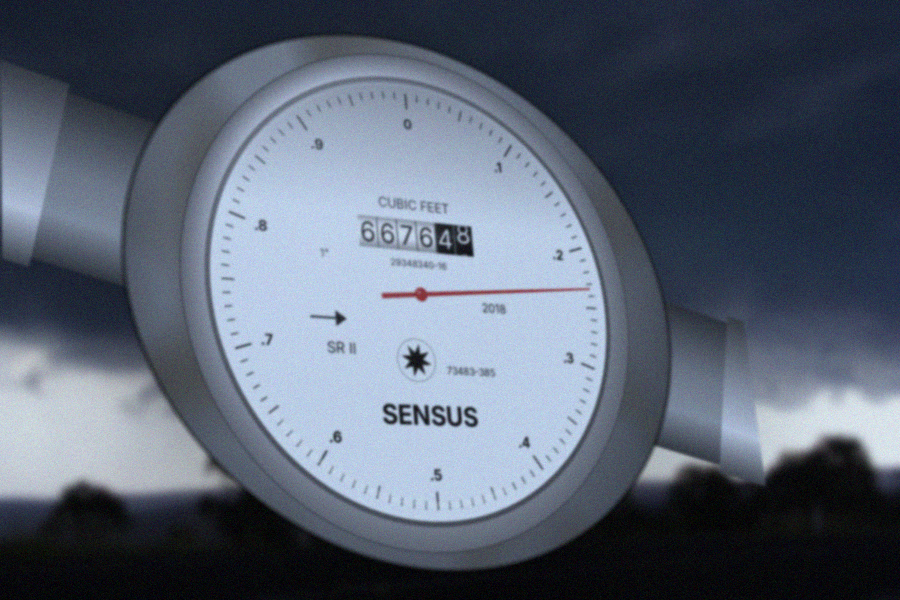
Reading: {"value": 667648.23, "unit": "ft³"}
